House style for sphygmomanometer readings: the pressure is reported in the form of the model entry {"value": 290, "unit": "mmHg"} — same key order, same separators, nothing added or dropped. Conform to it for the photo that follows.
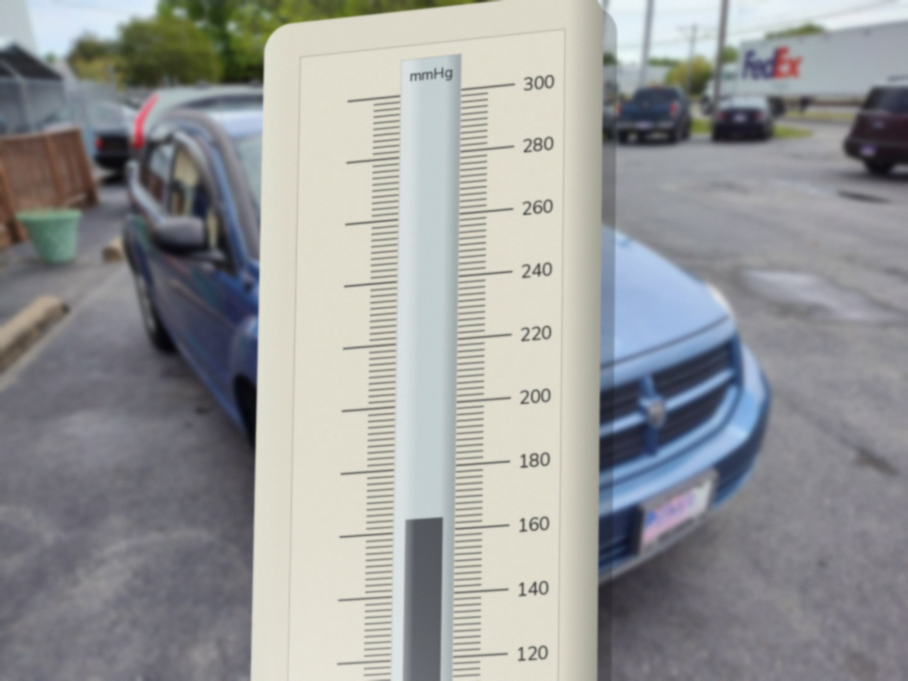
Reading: {"value": 164, "unit": "mmHg"}
